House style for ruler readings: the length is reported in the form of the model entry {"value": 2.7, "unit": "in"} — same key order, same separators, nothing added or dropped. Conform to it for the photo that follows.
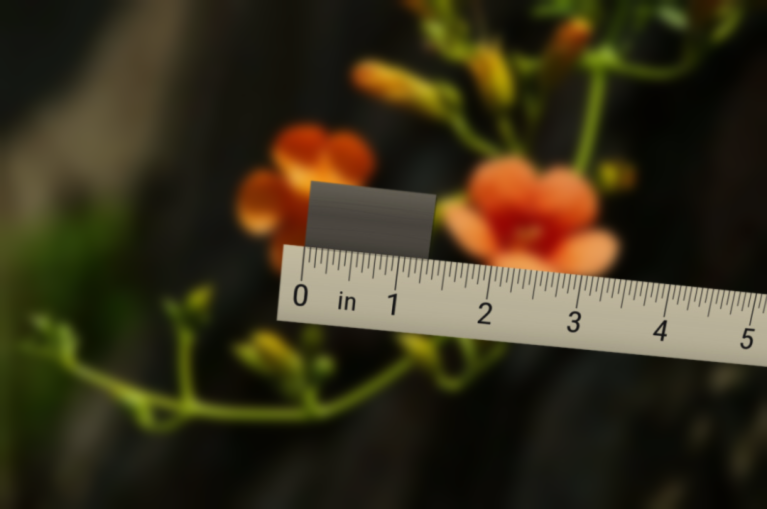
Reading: {"value": 1.3125, "unit": "in"}
